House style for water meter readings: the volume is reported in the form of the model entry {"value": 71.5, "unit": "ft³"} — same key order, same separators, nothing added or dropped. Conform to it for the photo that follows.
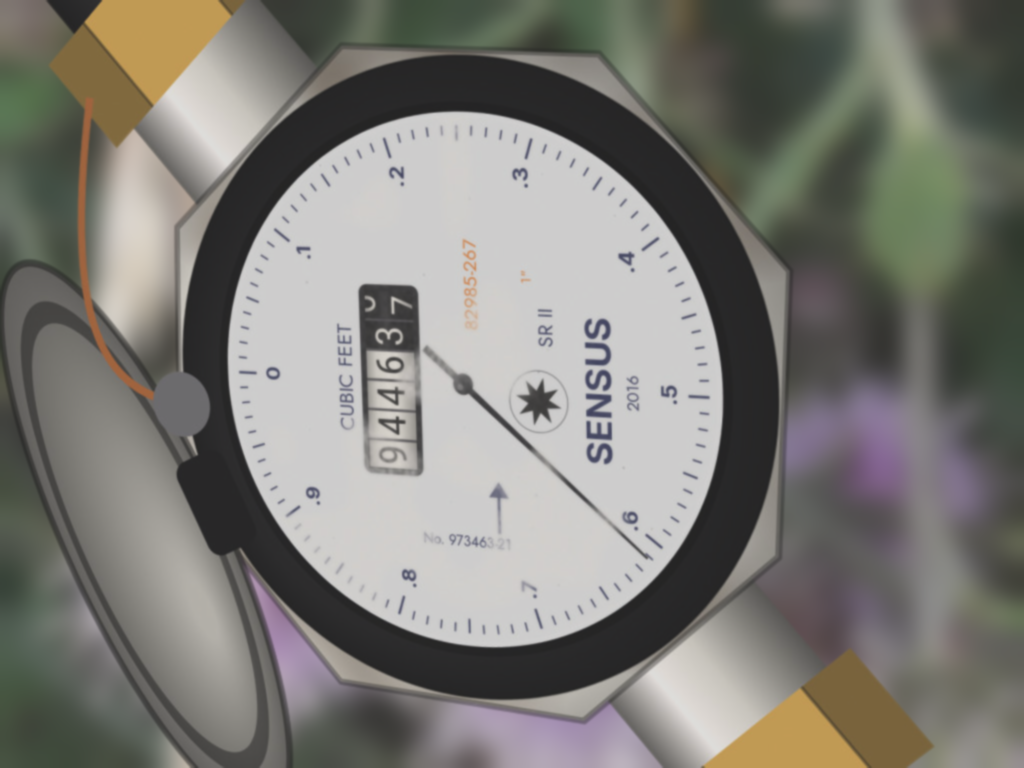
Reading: {"value": 944636.61, "unit": "ft³"}
